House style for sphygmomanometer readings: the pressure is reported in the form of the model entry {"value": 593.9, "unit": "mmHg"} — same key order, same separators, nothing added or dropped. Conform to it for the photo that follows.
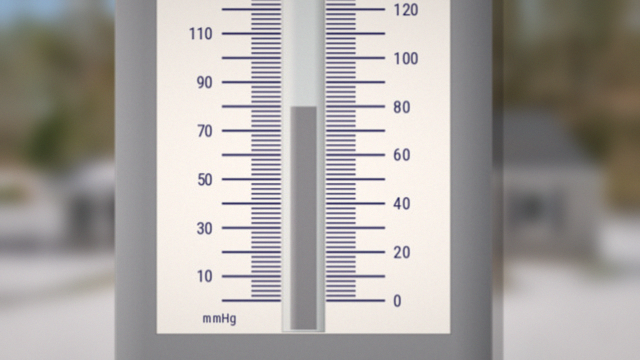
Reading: {"value": 80, "unit": "mmHg"}
